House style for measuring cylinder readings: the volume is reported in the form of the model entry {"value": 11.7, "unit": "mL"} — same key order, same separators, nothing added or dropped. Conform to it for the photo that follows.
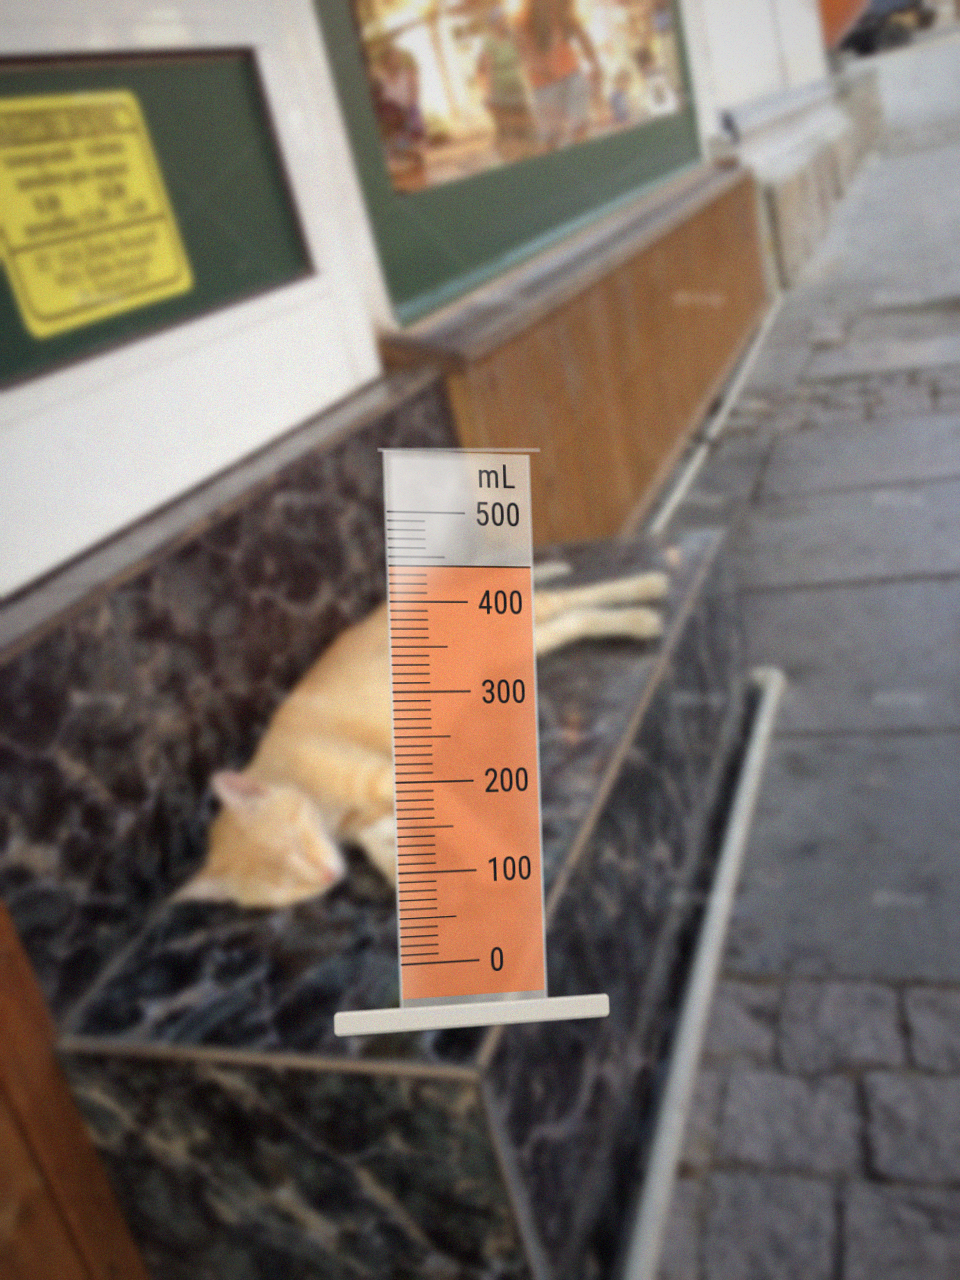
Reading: {"value": 440, "unit": "mL"}
